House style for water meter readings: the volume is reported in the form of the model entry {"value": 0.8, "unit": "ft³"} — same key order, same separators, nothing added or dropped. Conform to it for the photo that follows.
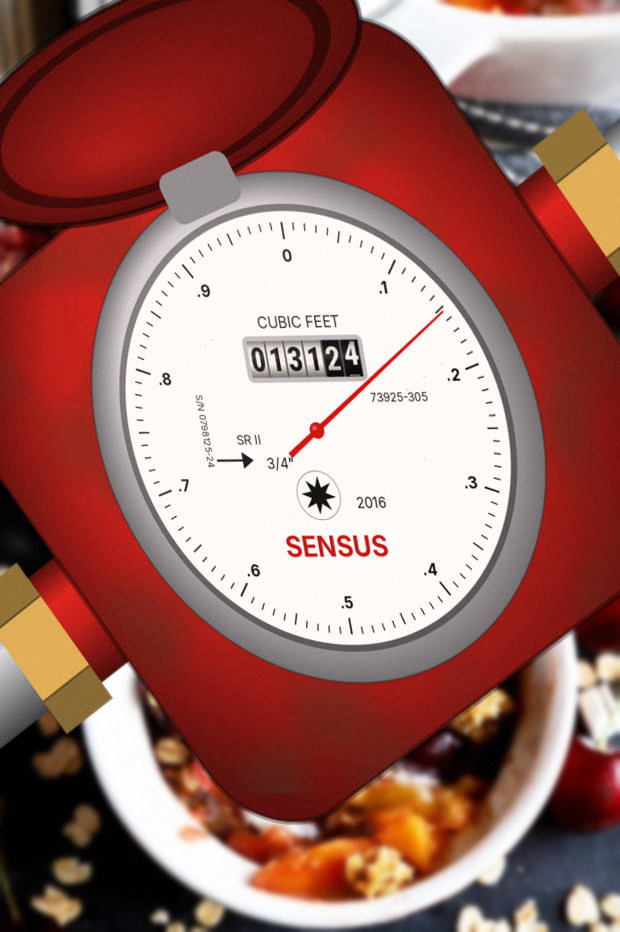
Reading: {"value": 13124.15, "unit": "ft³"}
